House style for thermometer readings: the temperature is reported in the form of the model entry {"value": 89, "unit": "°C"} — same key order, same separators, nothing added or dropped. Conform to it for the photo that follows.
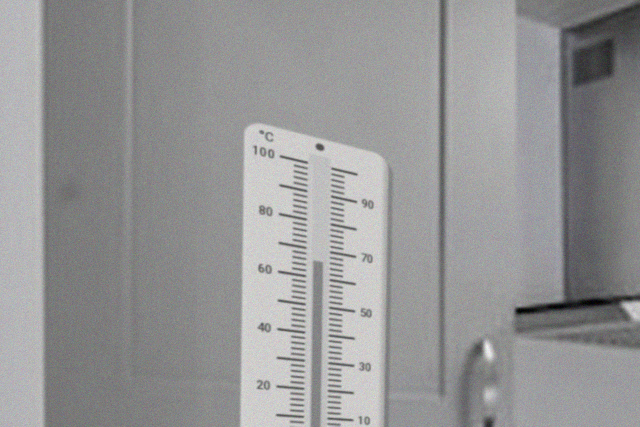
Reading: {"value": 66, "unit": "°C"}
